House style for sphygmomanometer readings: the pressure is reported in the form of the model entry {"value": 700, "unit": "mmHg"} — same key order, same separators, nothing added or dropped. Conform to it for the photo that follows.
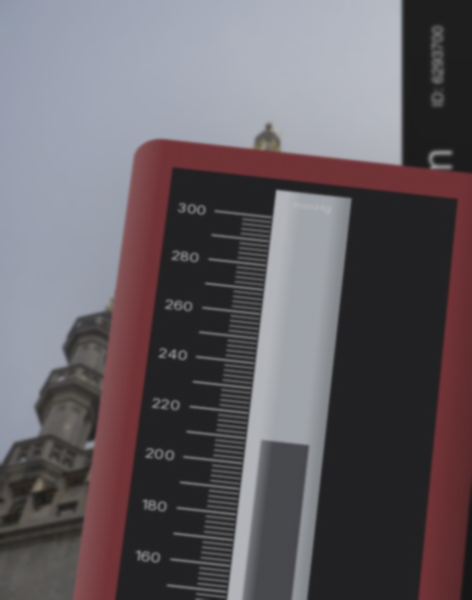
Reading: {"value": 210, "unit": "mmHg"}
